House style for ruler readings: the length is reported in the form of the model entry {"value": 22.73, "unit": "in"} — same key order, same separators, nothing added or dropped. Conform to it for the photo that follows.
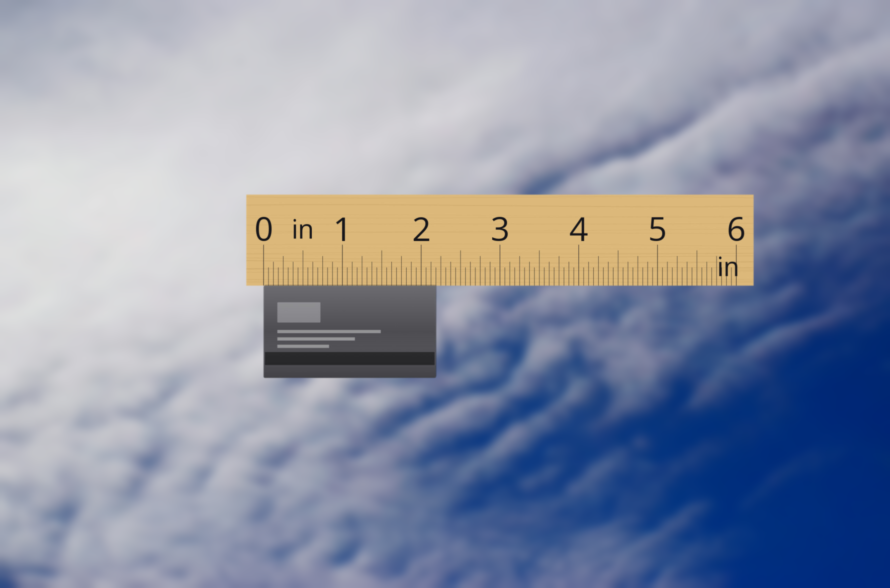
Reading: {"value": 2.1875, "unit": "in"}
